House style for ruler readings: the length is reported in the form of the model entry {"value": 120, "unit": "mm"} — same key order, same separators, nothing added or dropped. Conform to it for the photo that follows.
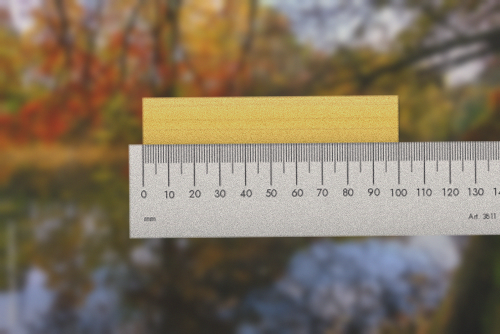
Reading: {"value": 100, "unit": "mm"}
